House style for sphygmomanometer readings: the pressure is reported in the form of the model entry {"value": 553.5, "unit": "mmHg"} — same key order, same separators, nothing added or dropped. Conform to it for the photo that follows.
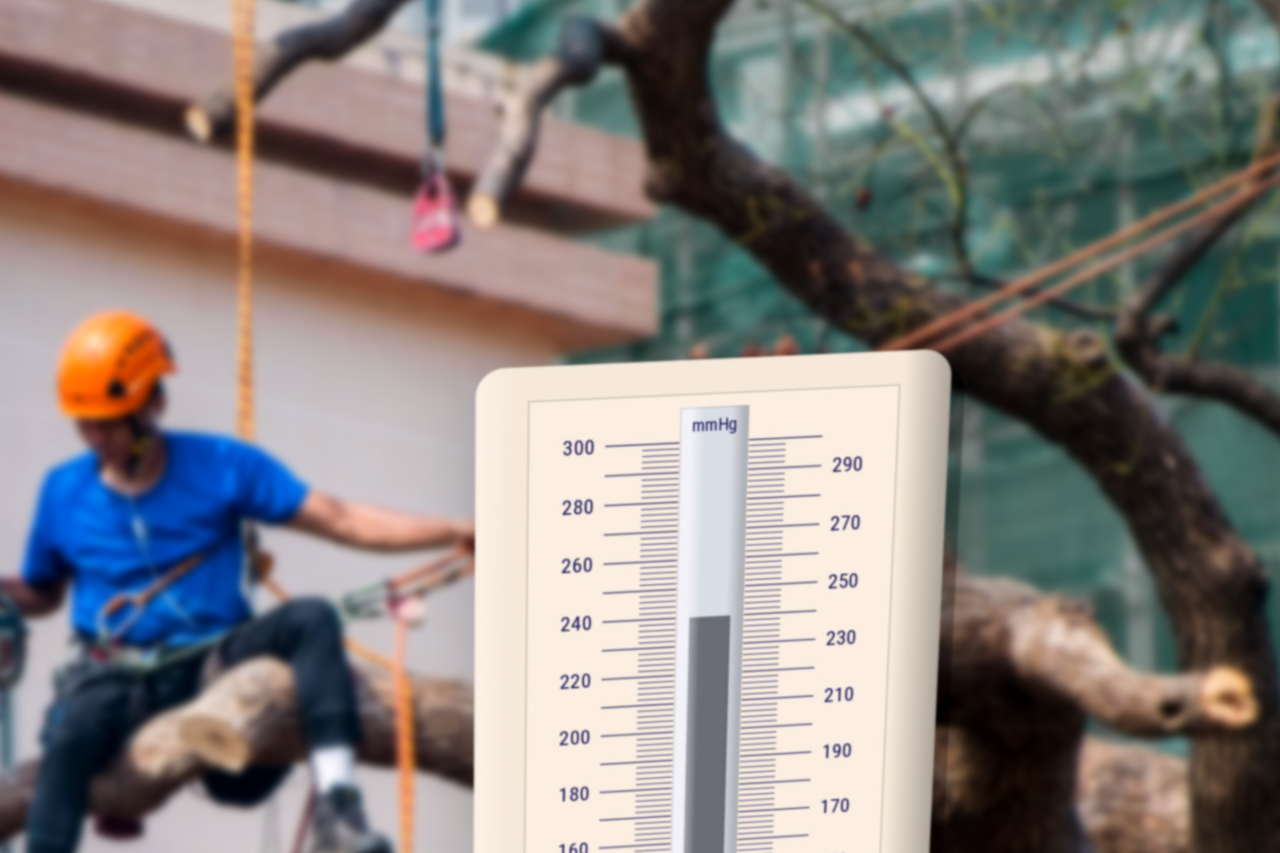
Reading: {"value": 240, "unit": "mmHg"}
